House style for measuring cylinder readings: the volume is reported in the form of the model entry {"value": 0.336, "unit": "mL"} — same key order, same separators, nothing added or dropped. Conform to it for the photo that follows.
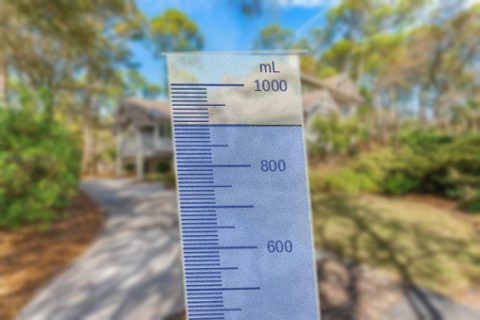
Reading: {"value": 900, "unit": "mL"}
